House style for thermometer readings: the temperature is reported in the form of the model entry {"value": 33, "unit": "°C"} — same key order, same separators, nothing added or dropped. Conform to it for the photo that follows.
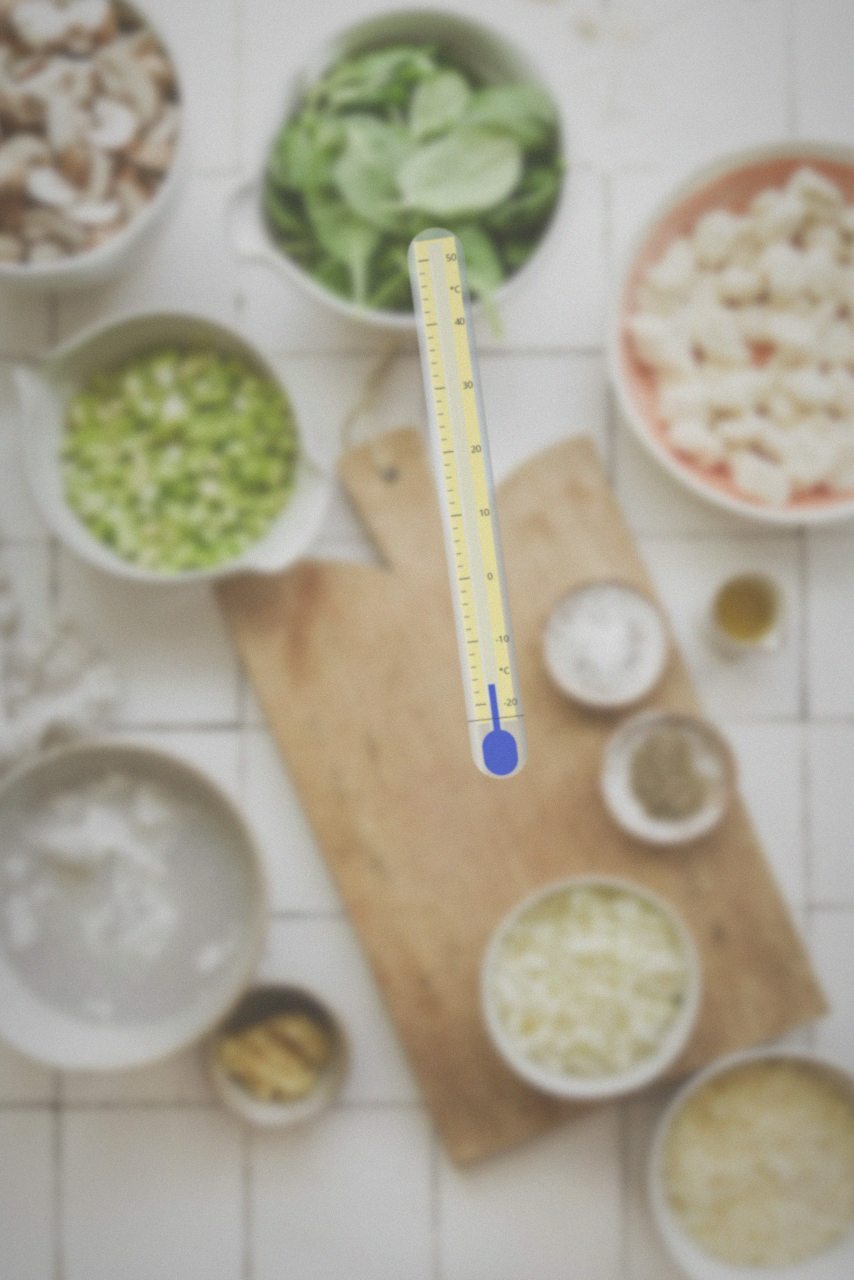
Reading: {"value": -17, "unit": "°C"}
